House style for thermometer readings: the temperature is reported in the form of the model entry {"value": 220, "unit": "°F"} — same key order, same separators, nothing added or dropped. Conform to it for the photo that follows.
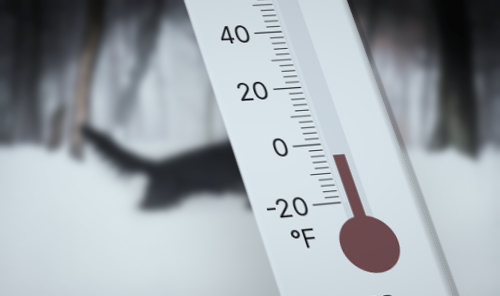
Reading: {"value": -4, "unit": "°F"}
